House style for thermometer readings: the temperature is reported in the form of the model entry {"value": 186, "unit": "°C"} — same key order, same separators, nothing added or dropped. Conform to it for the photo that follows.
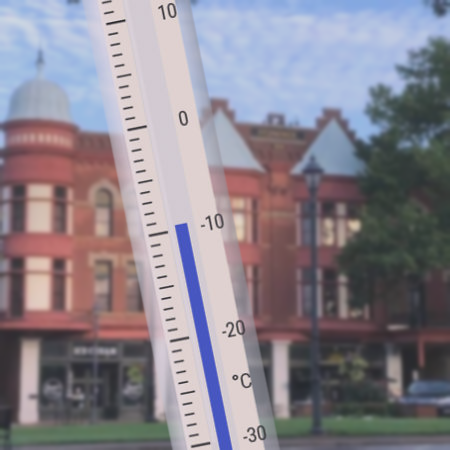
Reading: {"value": -9.5, "unit": "°C"}
